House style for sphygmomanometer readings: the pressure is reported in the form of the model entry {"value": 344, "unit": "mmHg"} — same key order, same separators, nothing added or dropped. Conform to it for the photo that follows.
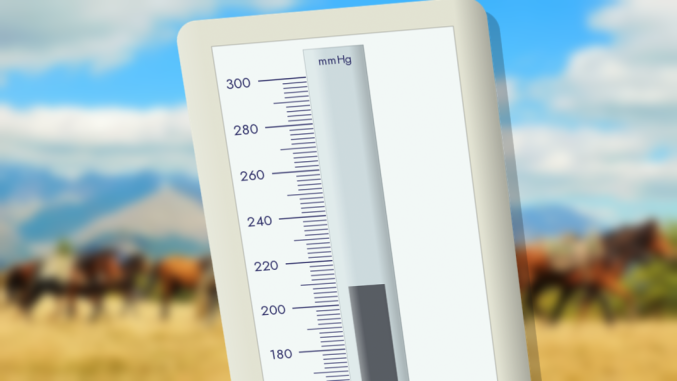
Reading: {"value": 208, "unit": "mmHg"}
